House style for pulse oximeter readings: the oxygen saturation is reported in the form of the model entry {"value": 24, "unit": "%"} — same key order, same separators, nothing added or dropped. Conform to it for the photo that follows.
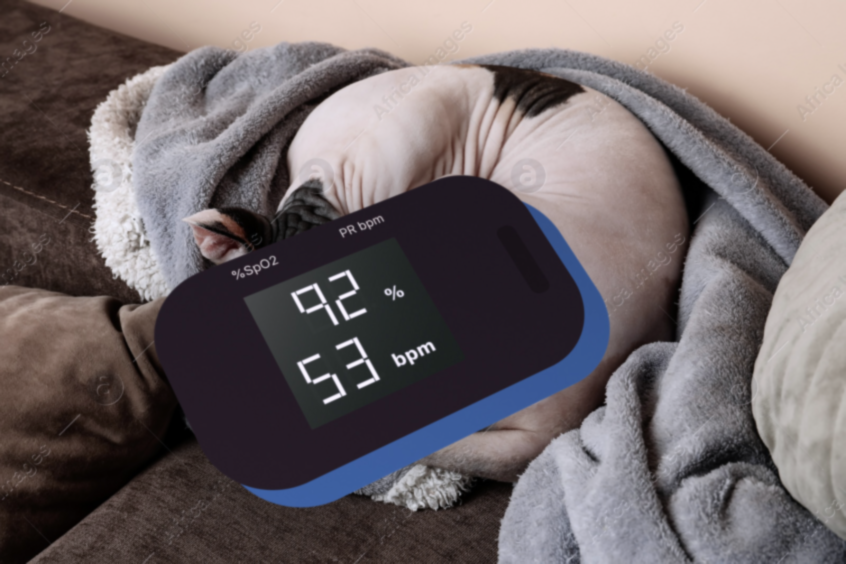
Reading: {"value": 92, "unit": "%"}
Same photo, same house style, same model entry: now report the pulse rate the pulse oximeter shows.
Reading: {"value": 53, "unit": "bpm"}
